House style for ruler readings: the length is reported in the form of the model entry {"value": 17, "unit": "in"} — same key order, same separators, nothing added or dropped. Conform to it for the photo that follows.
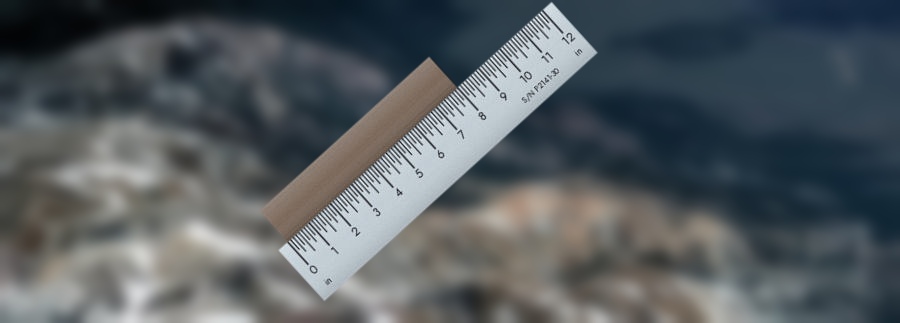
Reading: {"value": 8, "unit": "in"}
